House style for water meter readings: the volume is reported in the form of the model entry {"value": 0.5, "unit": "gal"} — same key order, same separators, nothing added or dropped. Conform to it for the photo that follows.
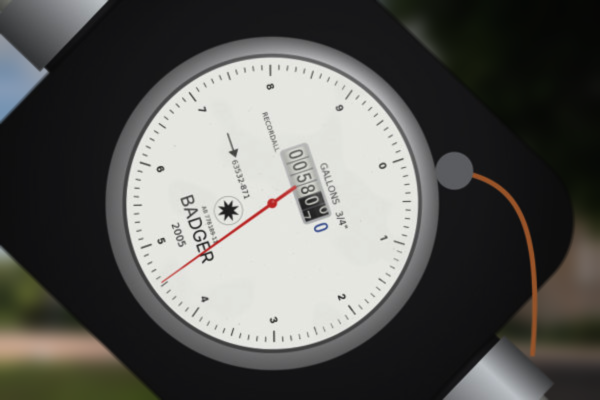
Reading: {"value": 58064.5, "unit": "gal"}
